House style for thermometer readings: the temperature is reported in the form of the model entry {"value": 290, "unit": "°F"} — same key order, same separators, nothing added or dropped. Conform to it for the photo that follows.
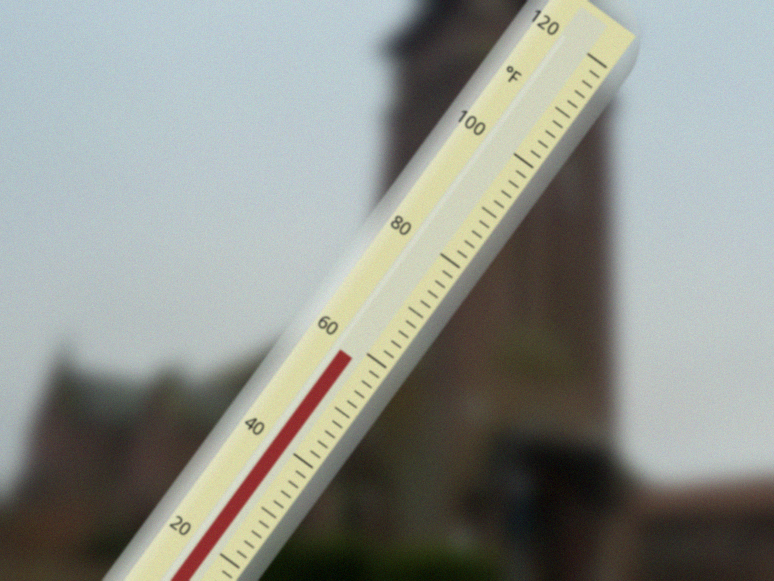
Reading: {"value": 58, "unit": "°F"}
